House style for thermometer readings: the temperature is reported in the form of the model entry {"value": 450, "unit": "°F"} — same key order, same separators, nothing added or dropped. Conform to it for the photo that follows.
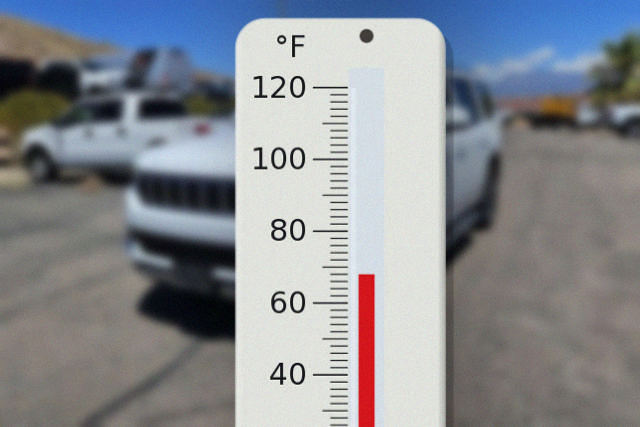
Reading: {"value": 68, "unit": "°F"}
